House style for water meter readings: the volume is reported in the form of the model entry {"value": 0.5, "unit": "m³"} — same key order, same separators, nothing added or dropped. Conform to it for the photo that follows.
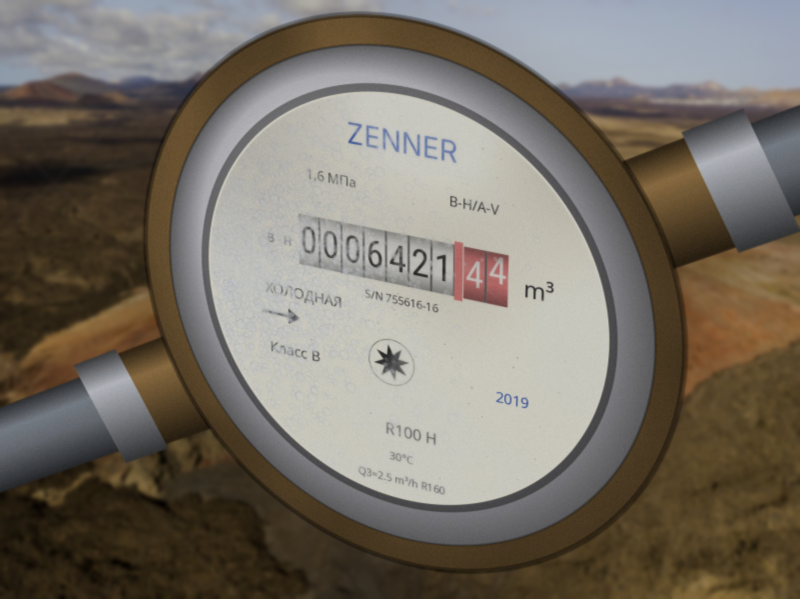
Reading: {"value": 6421.44, "unit": "m³"}
